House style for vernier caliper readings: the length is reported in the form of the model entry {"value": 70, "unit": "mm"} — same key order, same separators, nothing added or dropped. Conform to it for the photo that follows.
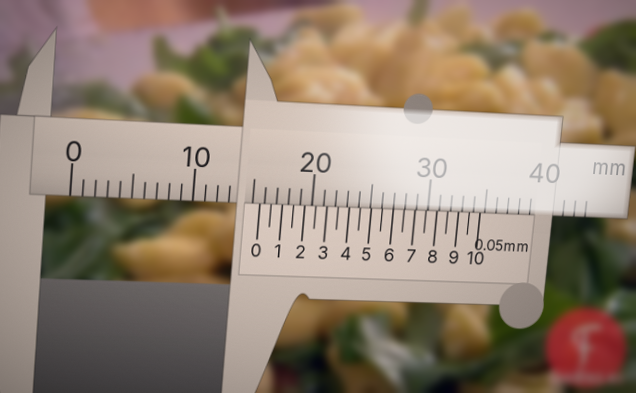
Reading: {"value": 15.6, "unit": "mm"}
